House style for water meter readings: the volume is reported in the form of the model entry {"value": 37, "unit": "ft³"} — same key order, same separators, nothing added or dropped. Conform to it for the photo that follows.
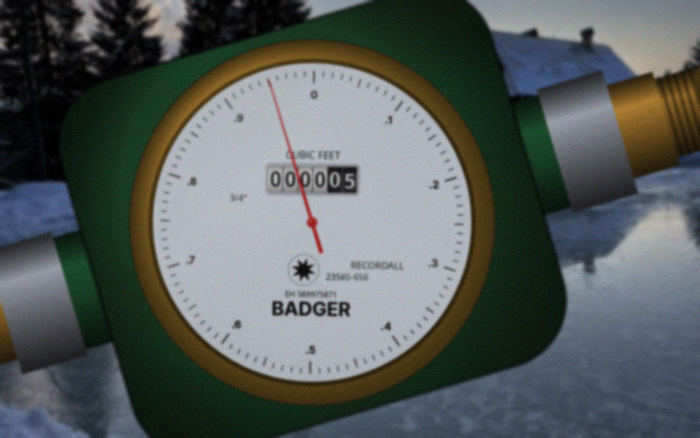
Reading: {"value": 4.95, "unit": "ft³"}
